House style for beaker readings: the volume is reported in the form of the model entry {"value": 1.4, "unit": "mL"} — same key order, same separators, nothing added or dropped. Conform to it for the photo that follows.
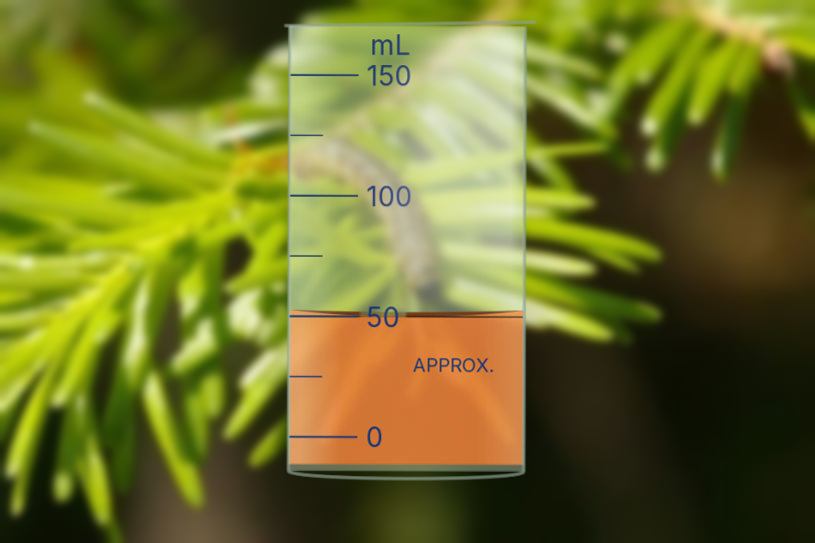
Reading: {"value": 50, "unit": "mL"}
